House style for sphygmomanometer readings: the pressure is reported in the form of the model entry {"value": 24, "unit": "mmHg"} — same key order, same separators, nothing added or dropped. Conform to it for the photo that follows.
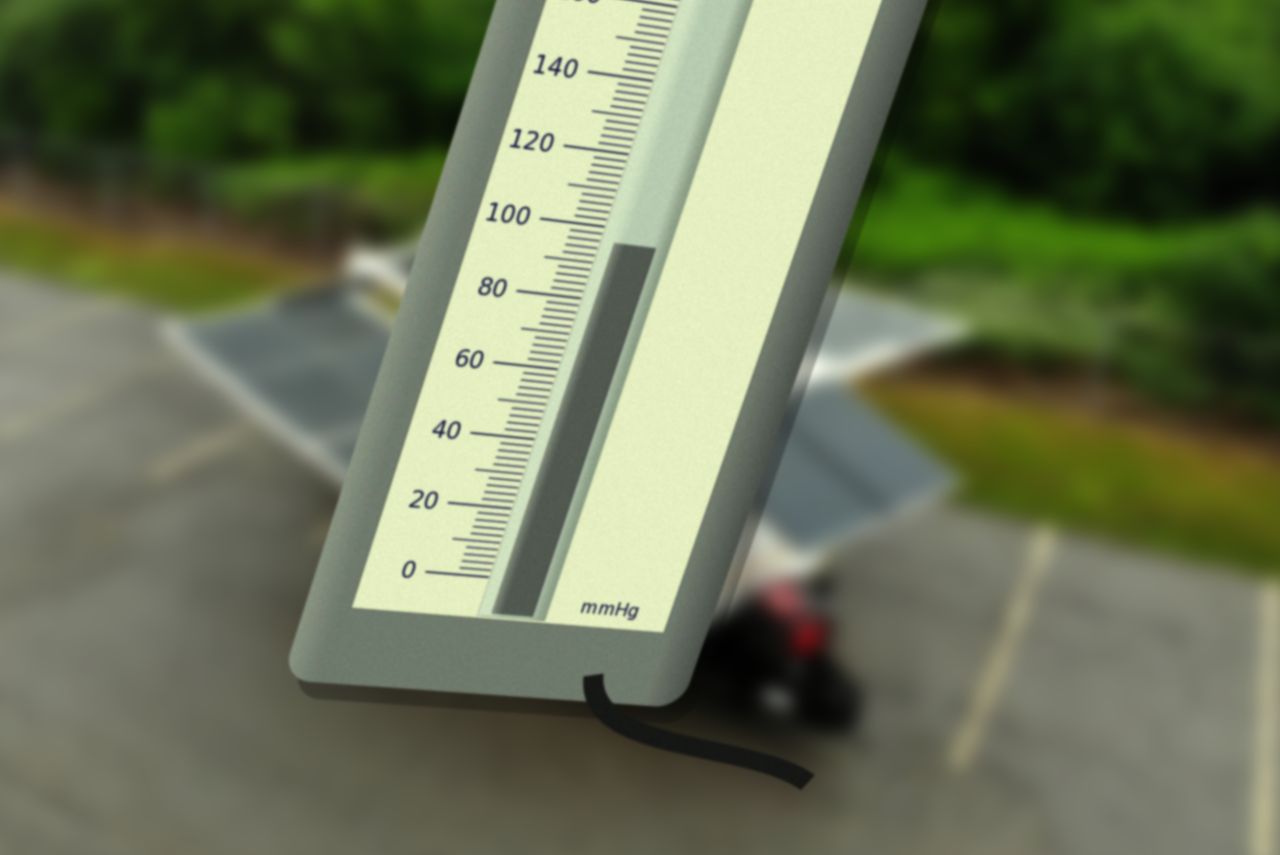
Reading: {"value": 96, "unit": "mmHg"}
